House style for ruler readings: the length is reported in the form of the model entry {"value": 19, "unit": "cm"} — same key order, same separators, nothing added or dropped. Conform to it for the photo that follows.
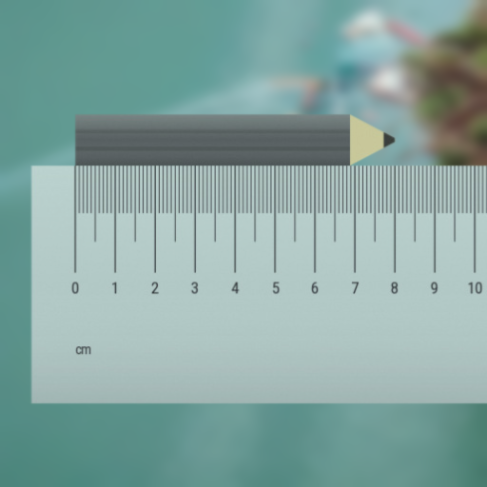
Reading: {"value": 8, "unit": "cm"}
